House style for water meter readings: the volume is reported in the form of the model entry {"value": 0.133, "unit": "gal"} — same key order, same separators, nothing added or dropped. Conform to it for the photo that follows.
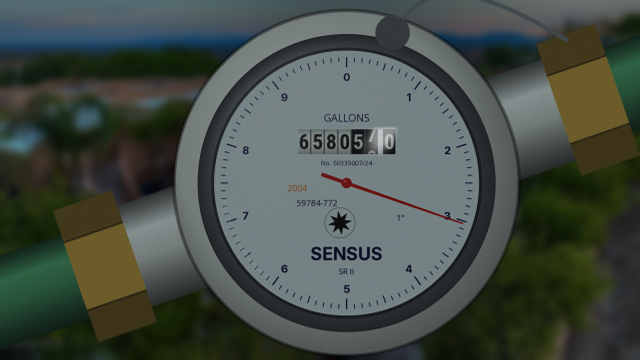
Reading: {"value": 6580573.0, "unit": "gal"}
